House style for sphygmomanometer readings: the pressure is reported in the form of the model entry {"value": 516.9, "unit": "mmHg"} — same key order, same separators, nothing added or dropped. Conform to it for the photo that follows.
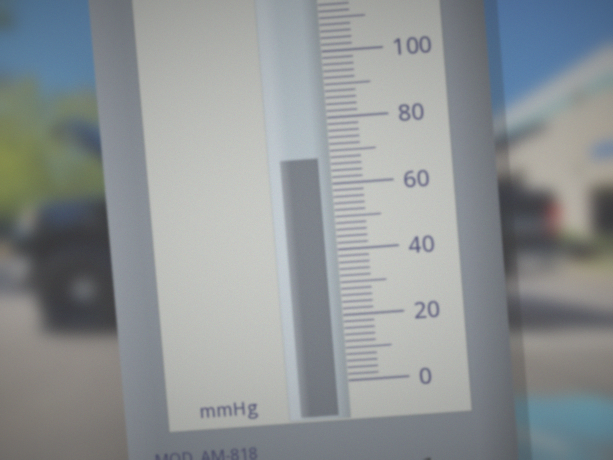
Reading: {"value": 68, "unit": "mmHg"}
